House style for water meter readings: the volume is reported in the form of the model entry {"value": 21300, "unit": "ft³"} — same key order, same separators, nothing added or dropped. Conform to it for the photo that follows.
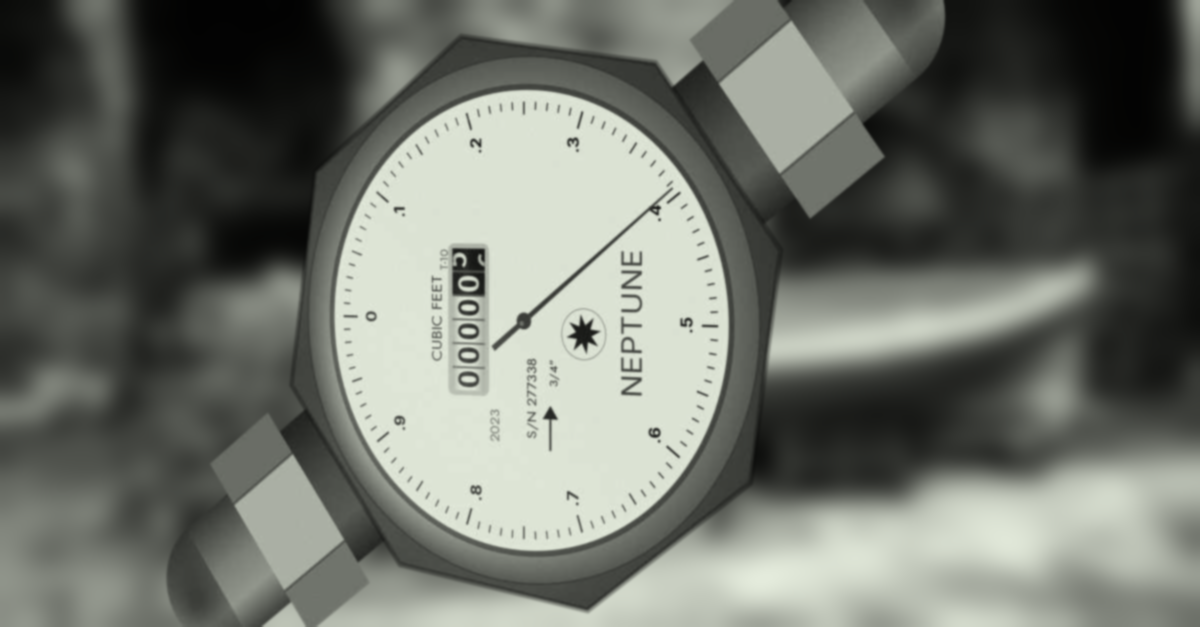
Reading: {"value": 5.39, "unit": "ft³"}
